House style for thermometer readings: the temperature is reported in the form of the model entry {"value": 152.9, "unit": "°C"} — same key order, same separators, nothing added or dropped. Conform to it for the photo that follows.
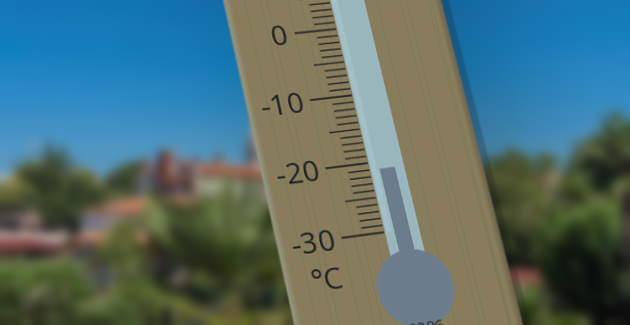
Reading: {"value": -21, "unit": "°C"}
